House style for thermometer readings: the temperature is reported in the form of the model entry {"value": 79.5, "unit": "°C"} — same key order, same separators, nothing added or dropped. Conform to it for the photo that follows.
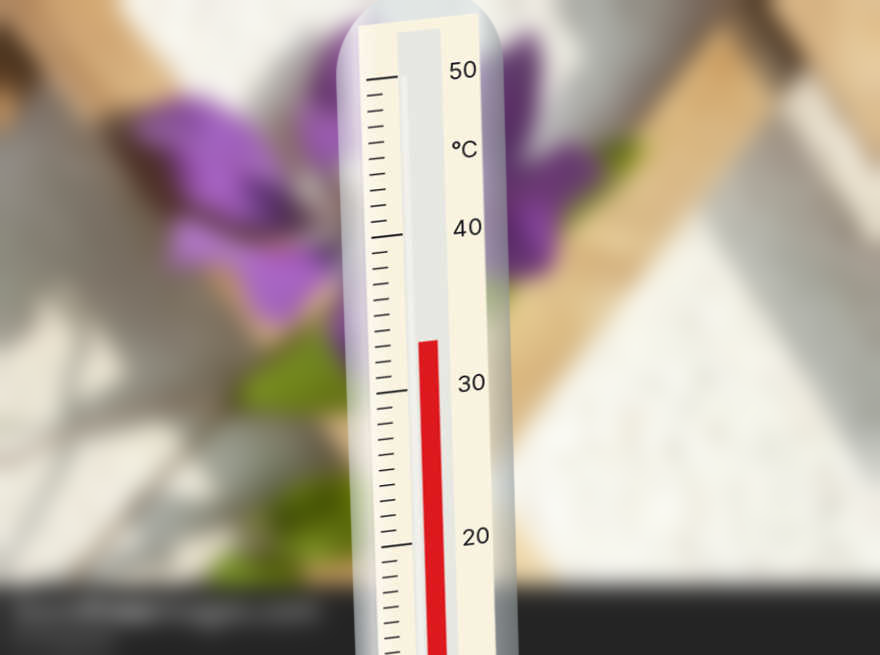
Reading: {"value": 33, "unit": "°C"}
